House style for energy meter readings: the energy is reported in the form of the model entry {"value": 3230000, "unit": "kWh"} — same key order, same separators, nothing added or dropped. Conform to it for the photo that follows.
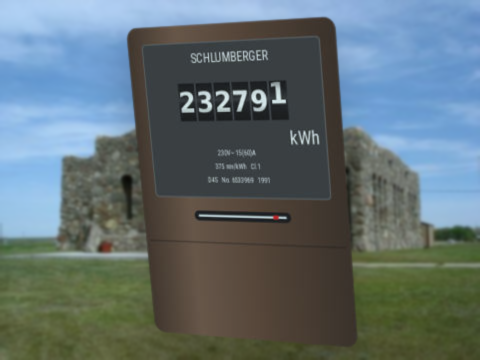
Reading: {"value": 232791, "unit": "kWh"}
